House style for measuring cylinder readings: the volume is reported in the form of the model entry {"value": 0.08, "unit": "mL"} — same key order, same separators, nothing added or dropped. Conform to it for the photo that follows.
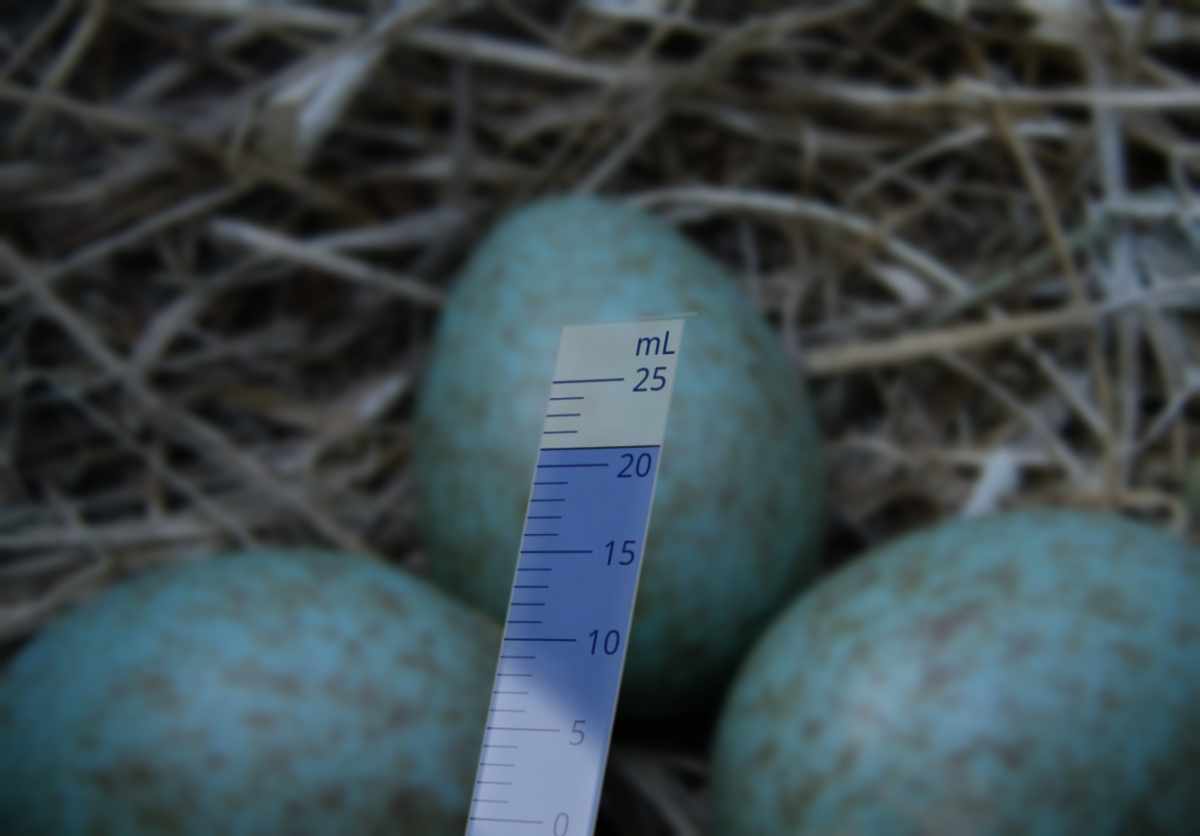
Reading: {"value": 21, "unit": "mL"}
